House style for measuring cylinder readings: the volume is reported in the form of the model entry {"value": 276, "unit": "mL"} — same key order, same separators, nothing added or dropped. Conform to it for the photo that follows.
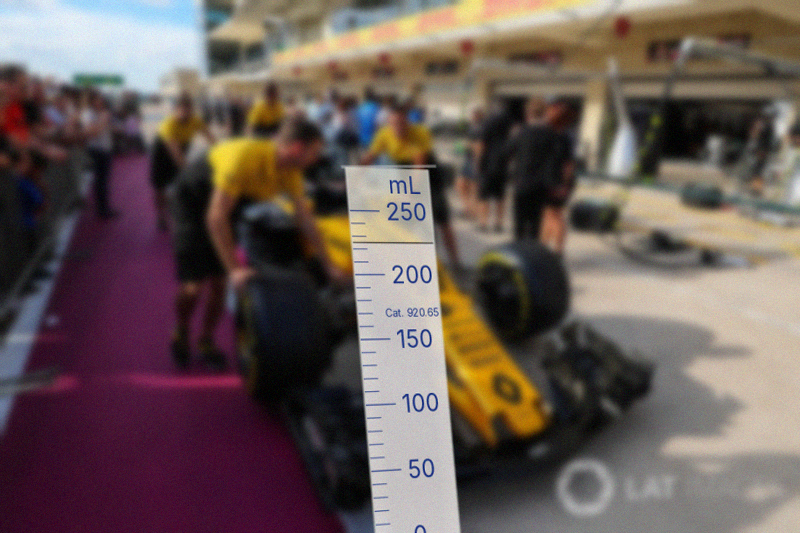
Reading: {"value": 225, "unit": "mL"}
